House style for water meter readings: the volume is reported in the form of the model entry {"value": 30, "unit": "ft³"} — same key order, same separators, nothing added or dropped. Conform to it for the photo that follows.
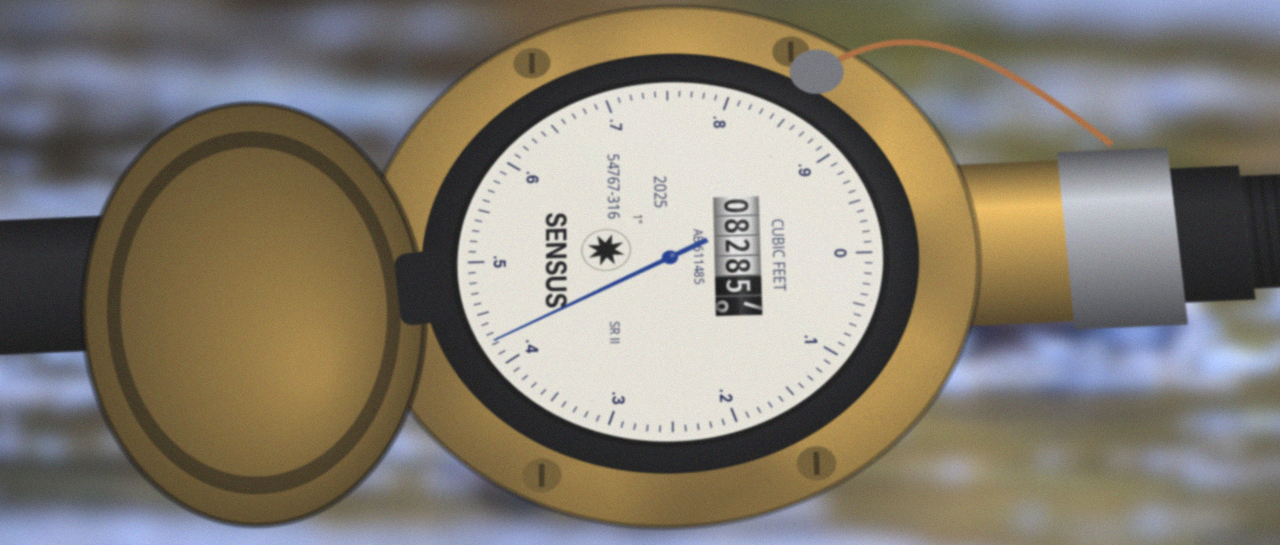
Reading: {"value": 82857.42, "unit": "ft³"}
